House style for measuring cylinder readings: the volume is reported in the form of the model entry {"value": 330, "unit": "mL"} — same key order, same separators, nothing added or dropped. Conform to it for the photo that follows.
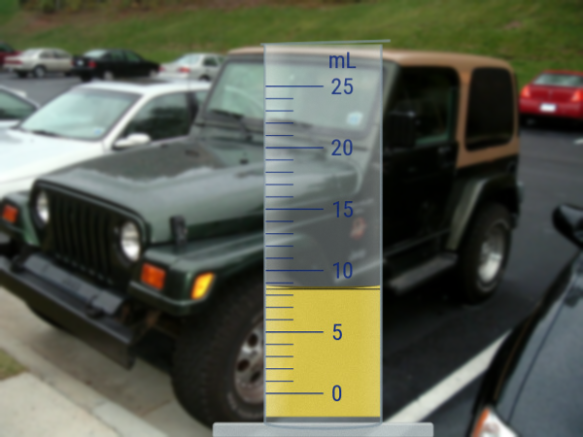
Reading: {"value": 8.5, "unit": "mL"}
